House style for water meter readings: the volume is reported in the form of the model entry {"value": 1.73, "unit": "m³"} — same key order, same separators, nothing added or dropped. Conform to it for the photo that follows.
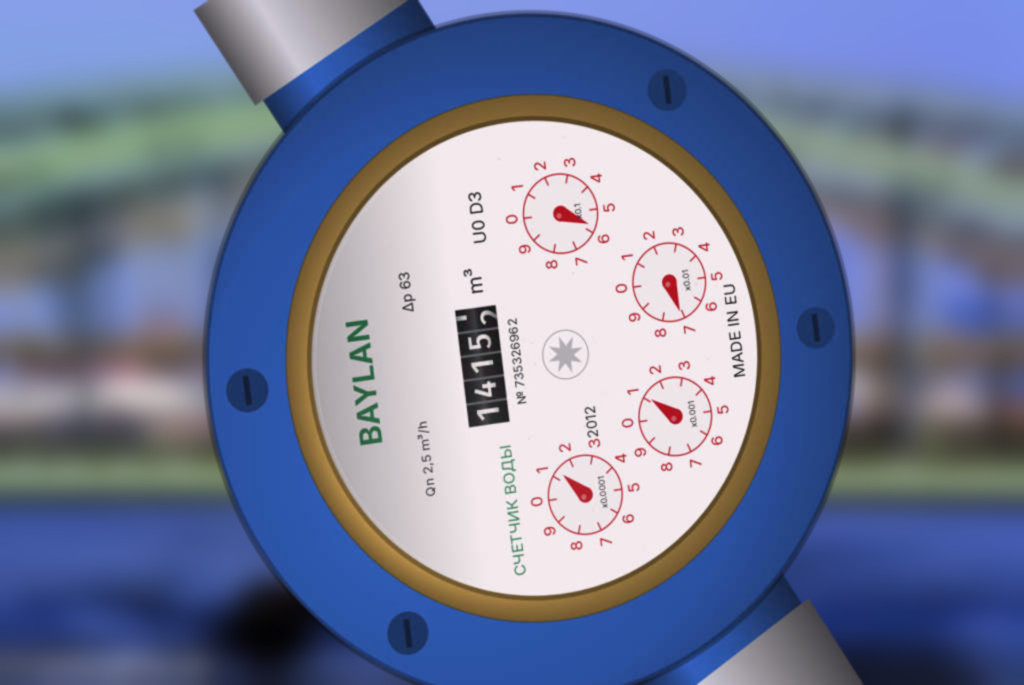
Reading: {"value": 14151.5711, "unit": "m³"}
